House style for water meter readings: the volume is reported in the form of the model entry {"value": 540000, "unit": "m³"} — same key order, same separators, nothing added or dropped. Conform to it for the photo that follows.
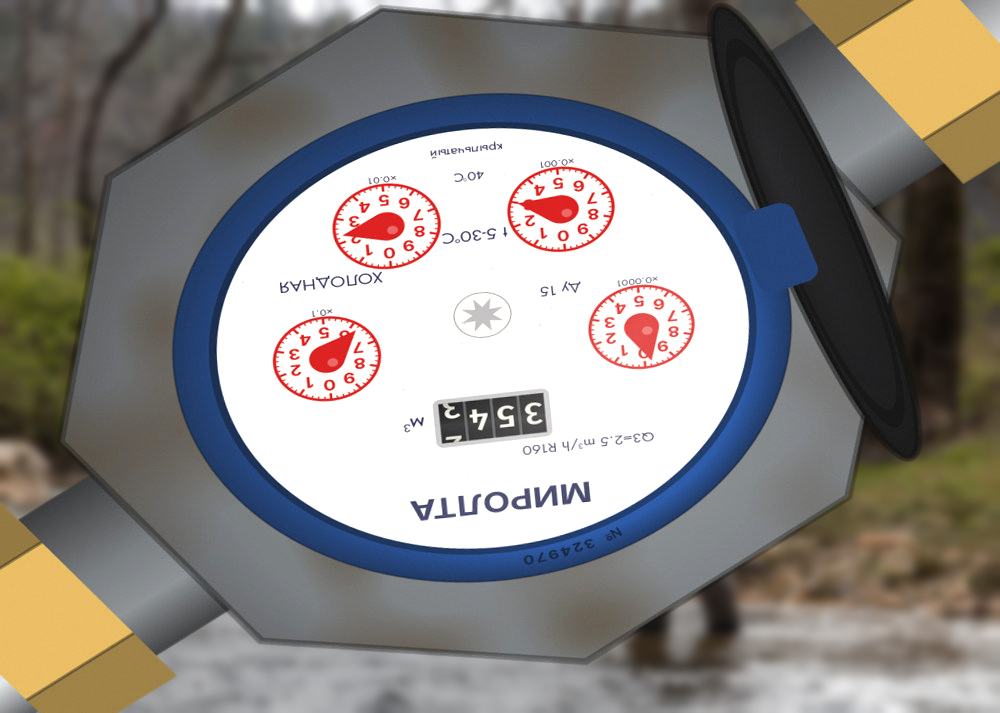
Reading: {"value": 3542.6229, "unit": "m³"}
